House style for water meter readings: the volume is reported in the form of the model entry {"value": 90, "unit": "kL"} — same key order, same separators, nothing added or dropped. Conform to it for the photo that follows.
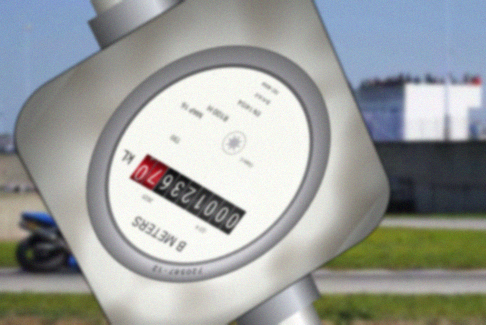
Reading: {"value": 1236.70, "unit": "kL"}
